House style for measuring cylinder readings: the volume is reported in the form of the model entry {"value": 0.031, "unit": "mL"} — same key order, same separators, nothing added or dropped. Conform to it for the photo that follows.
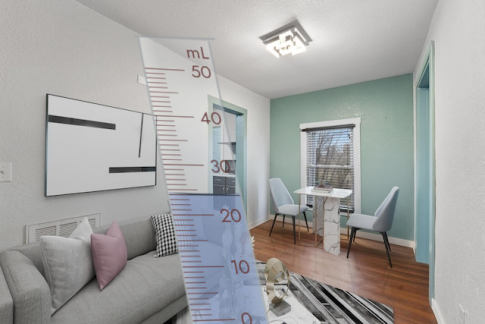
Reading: {"value": 24, "unit": "mL"}
